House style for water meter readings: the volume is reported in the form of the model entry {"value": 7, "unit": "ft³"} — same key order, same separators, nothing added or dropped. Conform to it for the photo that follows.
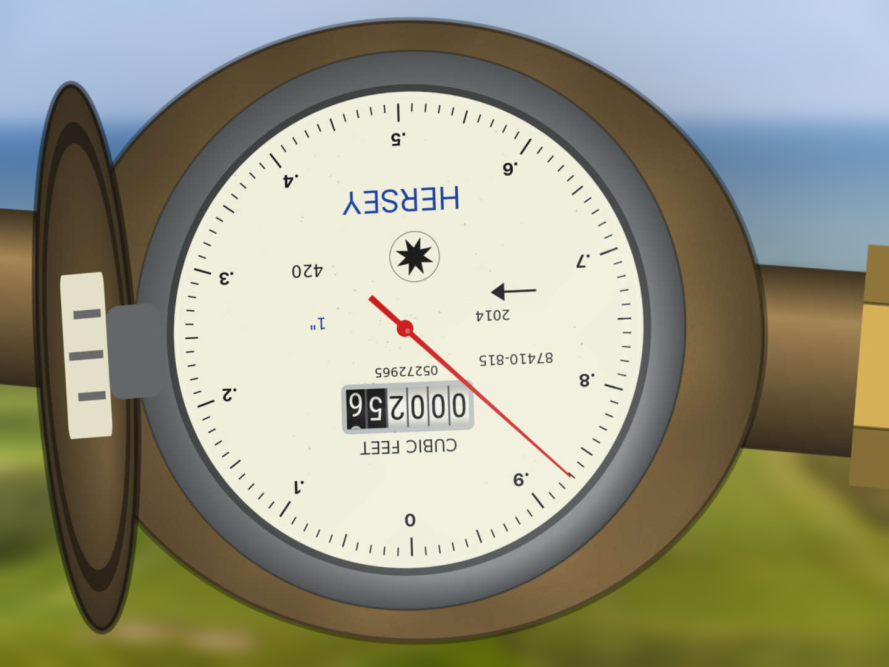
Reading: {"value": 255.87, "unit": "ft³"}
